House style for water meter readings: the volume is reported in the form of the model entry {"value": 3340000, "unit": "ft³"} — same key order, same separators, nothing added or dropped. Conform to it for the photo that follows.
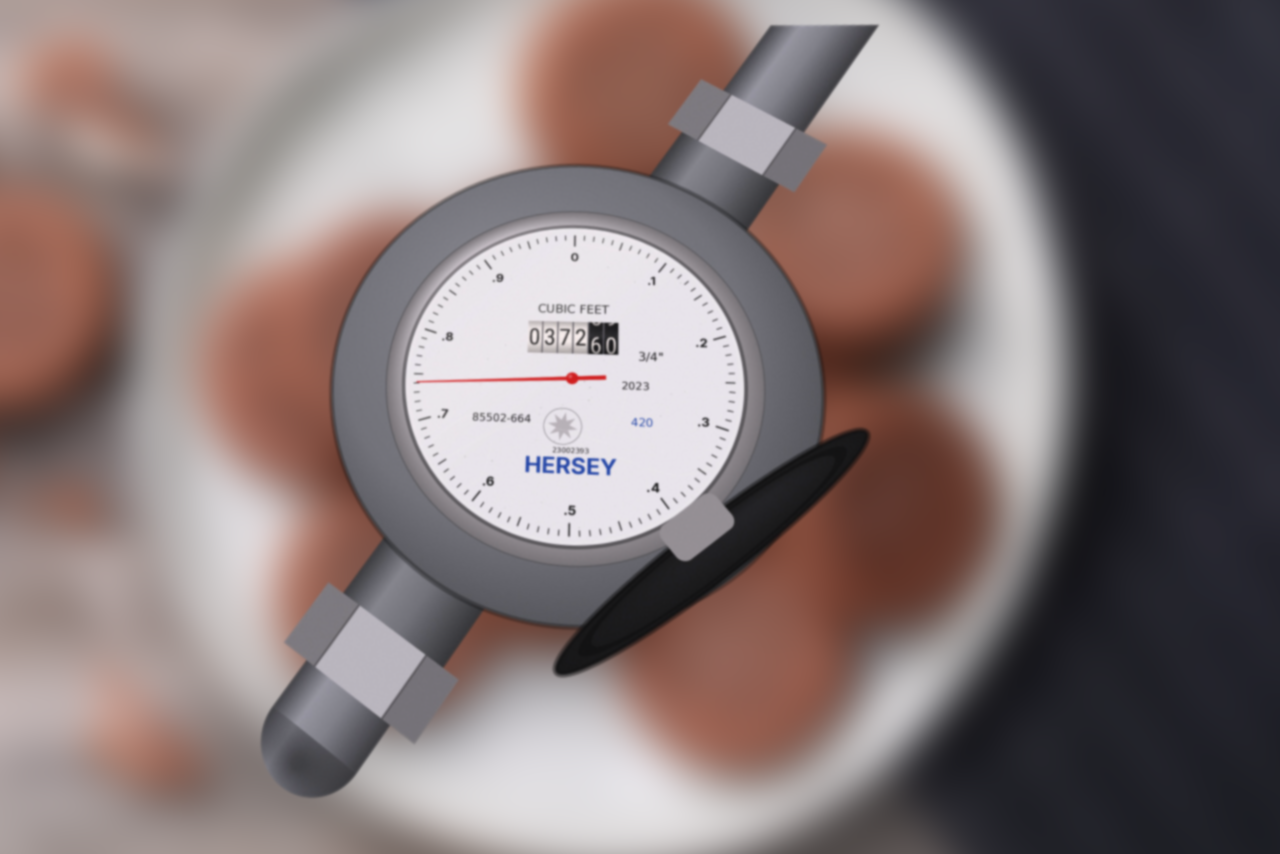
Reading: {"value": 37259.74, "unit": "ft³"}
